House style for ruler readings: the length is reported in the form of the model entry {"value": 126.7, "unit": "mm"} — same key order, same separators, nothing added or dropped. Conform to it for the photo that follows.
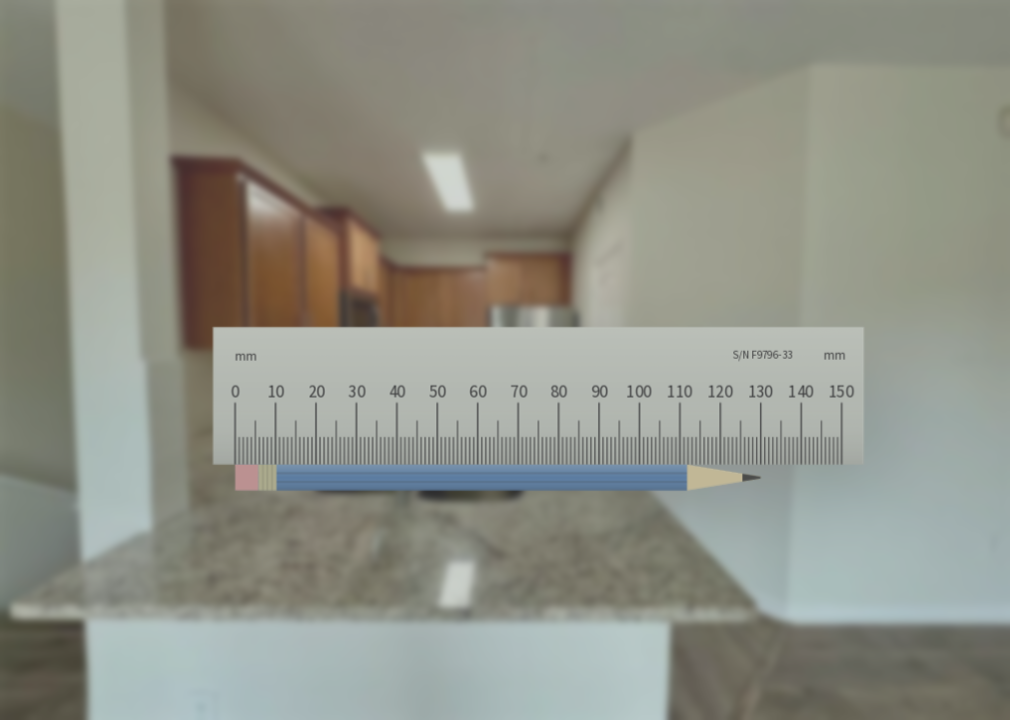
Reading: {"value": 130, "unit": "mm"}
